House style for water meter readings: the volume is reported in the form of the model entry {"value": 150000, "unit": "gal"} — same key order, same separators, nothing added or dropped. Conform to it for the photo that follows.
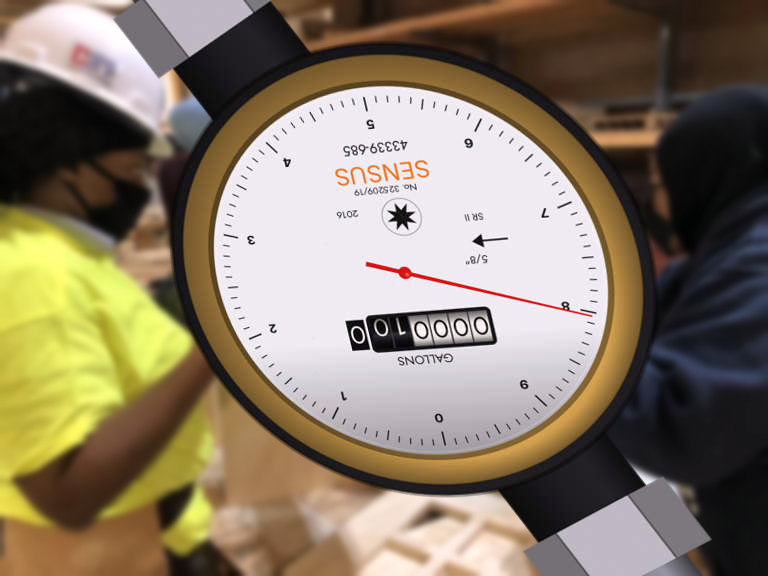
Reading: {"value": 98.0, "unit": "gal"}
